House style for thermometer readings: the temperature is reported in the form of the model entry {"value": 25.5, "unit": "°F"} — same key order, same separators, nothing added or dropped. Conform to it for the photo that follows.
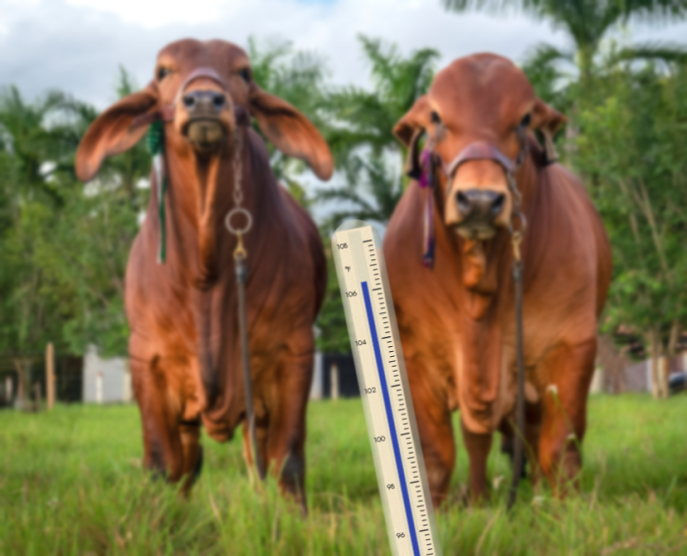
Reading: {"value": 106.4, "unit": "°F"}
